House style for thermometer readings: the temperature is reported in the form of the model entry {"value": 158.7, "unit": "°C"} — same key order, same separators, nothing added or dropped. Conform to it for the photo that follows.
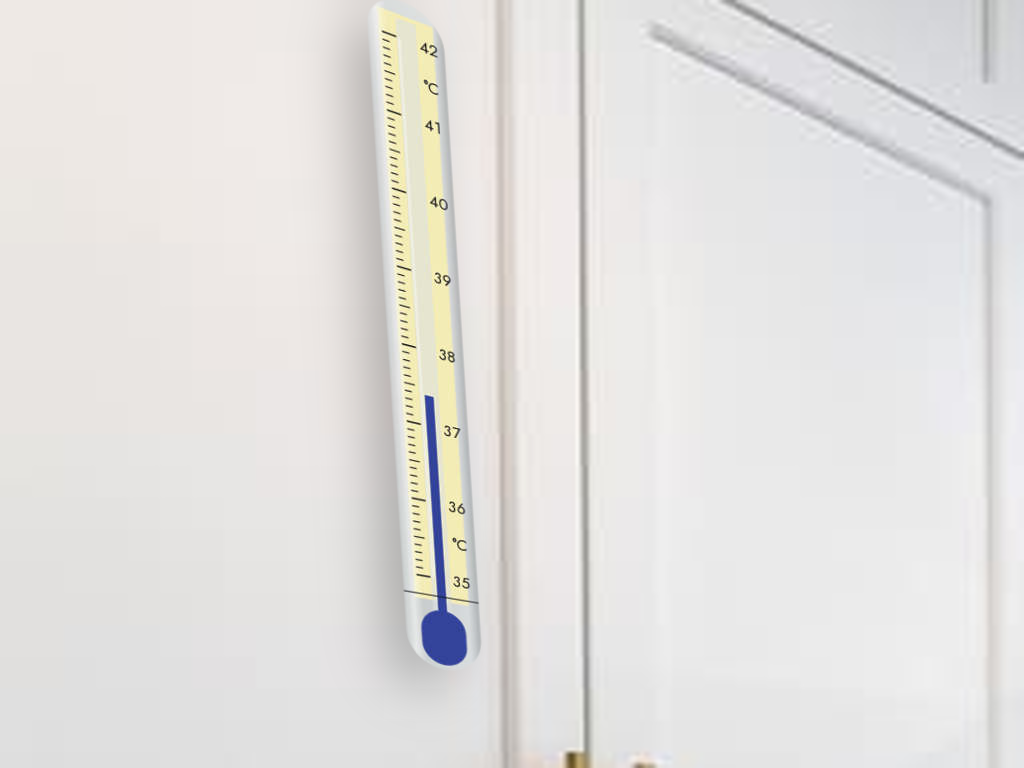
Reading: {"value": 37.4, "unit": "°C"}
